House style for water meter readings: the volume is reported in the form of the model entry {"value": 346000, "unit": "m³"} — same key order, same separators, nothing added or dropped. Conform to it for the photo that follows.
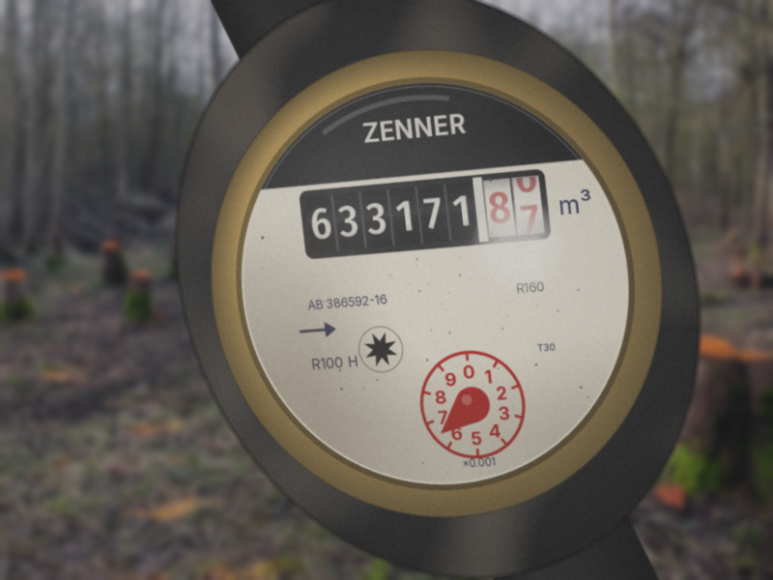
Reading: {"value": 633171.866, "unit": "m³"}
